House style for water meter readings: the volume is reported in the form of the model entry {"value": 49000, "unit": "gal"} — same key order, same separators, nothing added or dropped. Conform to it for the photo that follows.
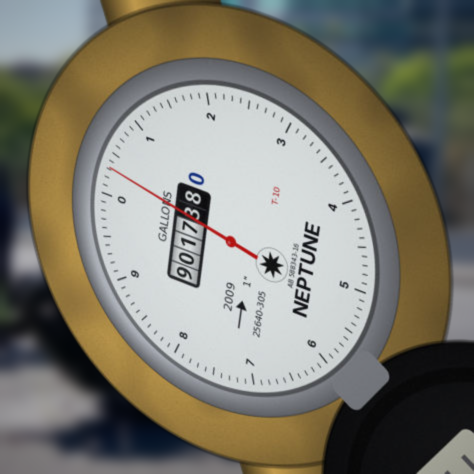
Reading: {"value": 9017380.3, "unit": "gal"}
